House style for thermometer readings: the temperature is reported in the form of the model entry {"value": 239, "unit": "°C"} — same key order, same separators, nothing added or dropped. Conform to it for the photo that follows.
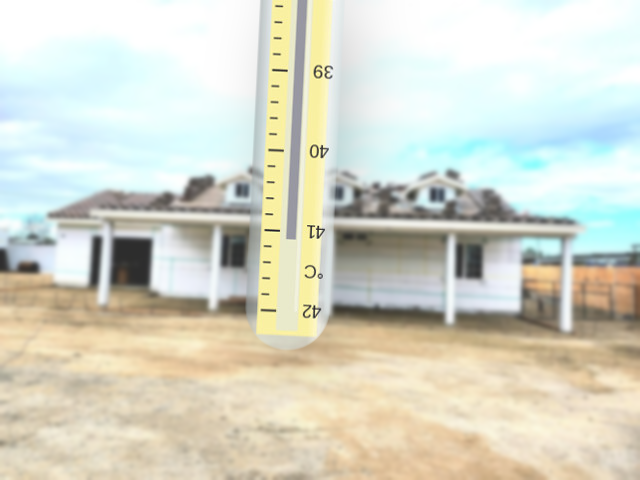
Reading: {"value": 41.1, "unit": "°C"}
